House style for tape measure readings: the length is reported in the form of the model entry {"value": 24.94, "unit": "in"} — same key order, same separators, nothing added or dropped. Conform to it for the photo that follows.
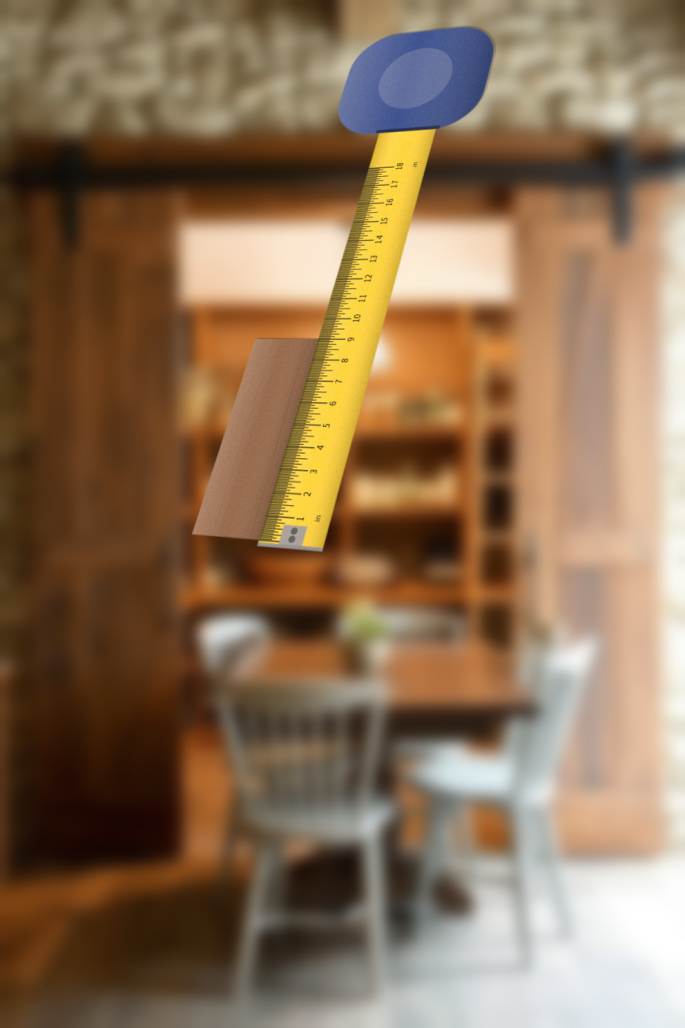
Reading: {"value": 9, "unit": "in"}
